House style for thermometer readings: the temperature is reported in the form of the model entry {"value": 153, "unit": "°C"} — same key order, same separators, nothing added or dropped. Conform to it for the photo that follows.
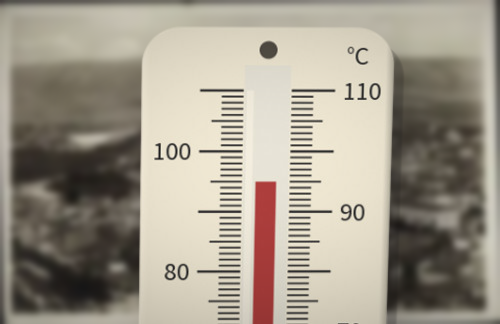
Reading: {"value": 95, "unit": "°C"}
